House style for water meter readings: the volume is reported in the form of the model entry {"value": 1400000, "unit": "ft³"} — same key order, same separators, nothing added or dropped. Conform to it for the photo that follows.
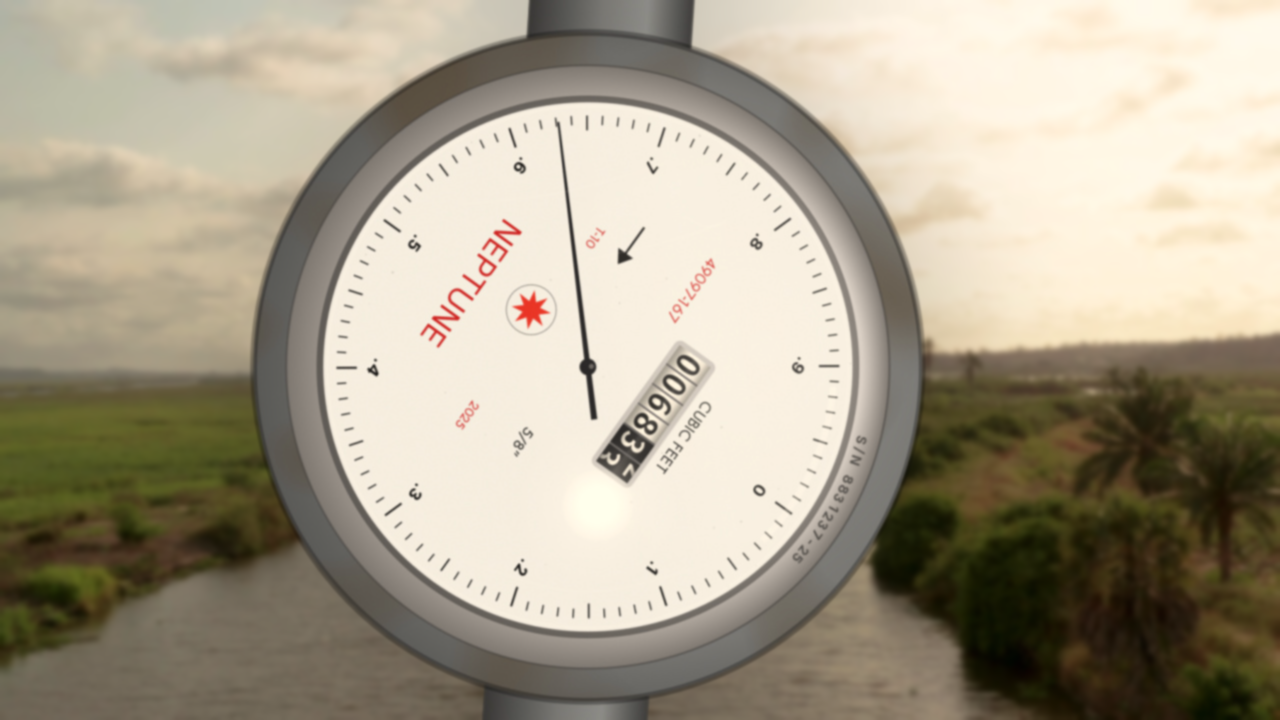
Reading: {"value": 6832.63, "unit": "ft³"}
